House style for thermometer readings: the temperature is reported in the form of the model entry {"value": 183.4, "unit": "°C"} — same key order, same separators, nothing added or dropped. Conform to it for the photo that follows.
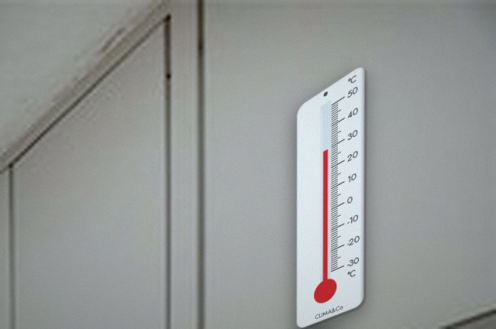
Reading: {"value": 30, "unit": "°C"}
